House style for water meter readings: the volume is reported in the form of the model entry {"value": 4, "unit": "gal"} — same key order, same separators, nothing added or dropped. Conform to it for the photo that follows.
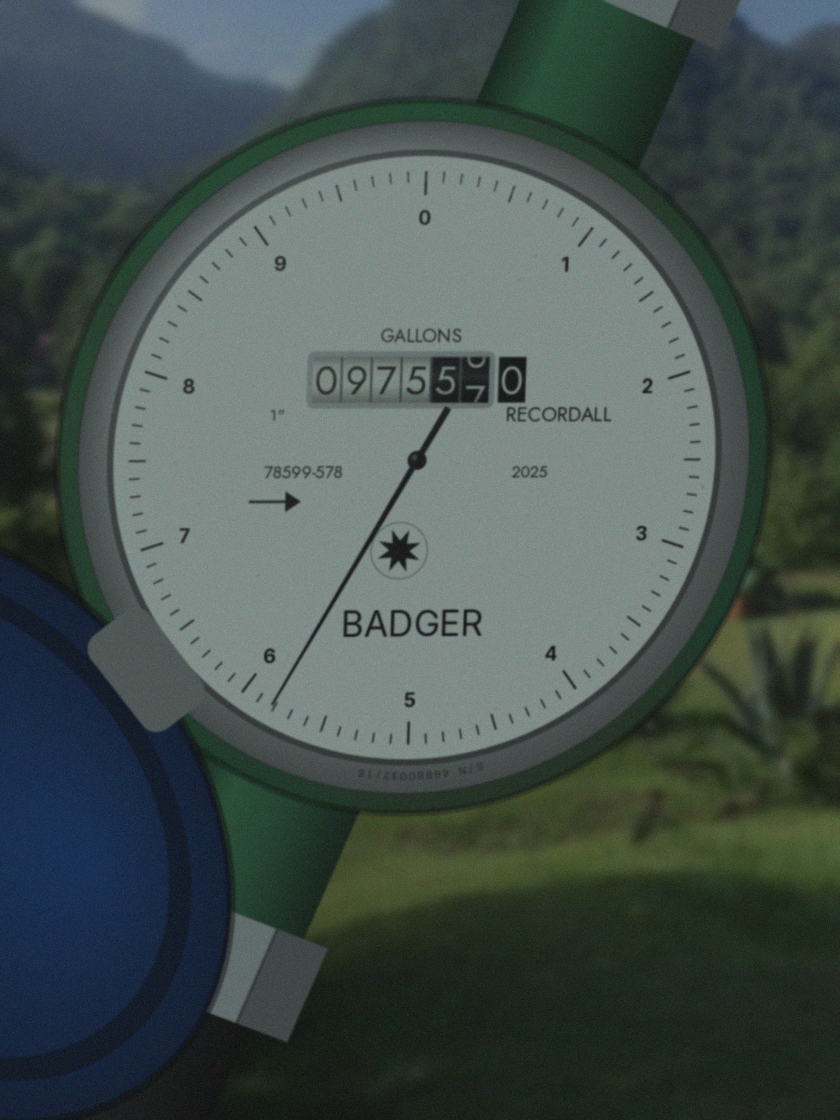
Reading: {"value": 975565.8, "unit": "gal"}
